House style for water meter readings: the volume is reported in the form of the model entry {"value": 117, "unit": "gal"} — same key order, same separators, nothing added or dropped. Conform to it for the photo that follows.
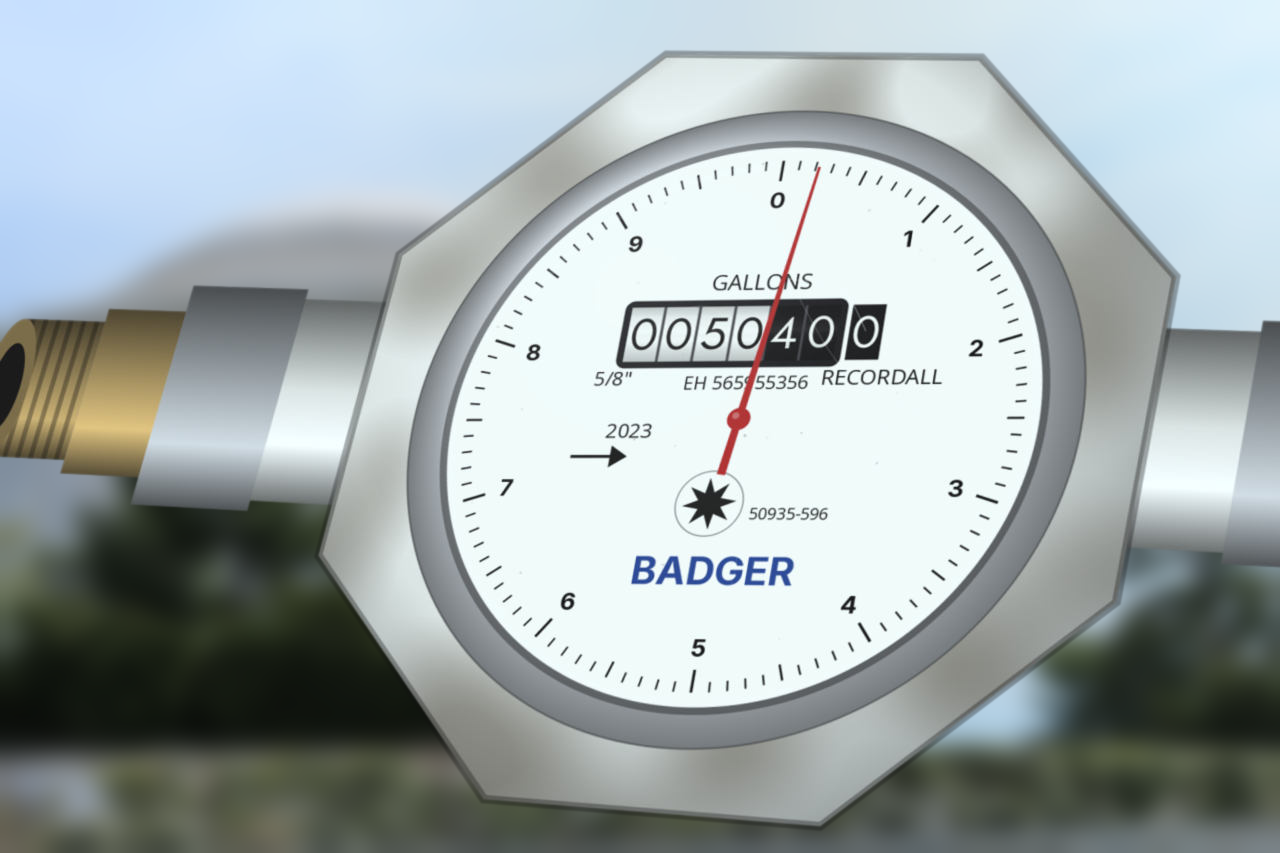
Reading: {"value": 50400.2, "unit": "gal"}
